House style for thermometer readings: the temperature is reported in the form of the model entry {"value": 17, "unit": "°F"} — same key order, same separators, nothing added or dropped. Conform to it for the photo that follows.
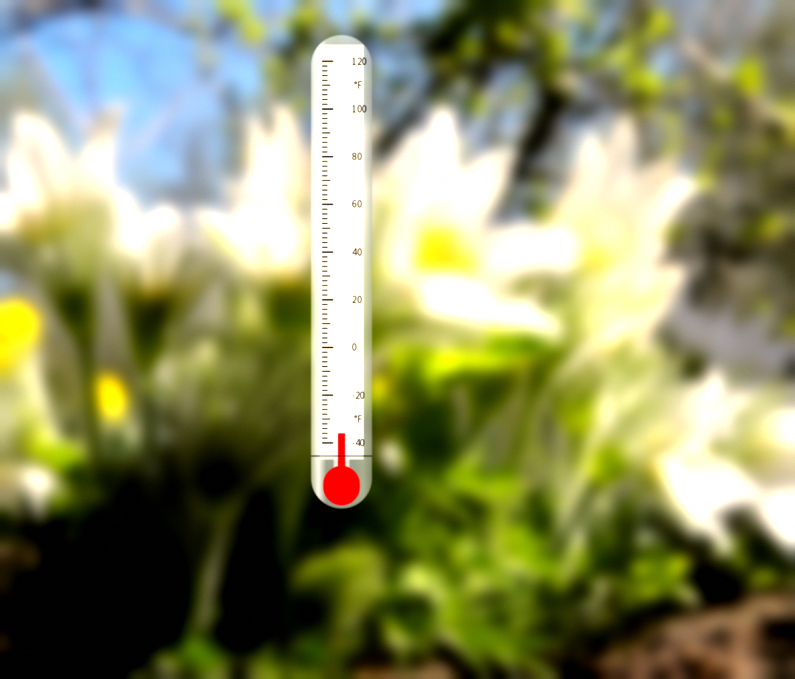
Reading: {"value": -36, "unit": "°F"}
